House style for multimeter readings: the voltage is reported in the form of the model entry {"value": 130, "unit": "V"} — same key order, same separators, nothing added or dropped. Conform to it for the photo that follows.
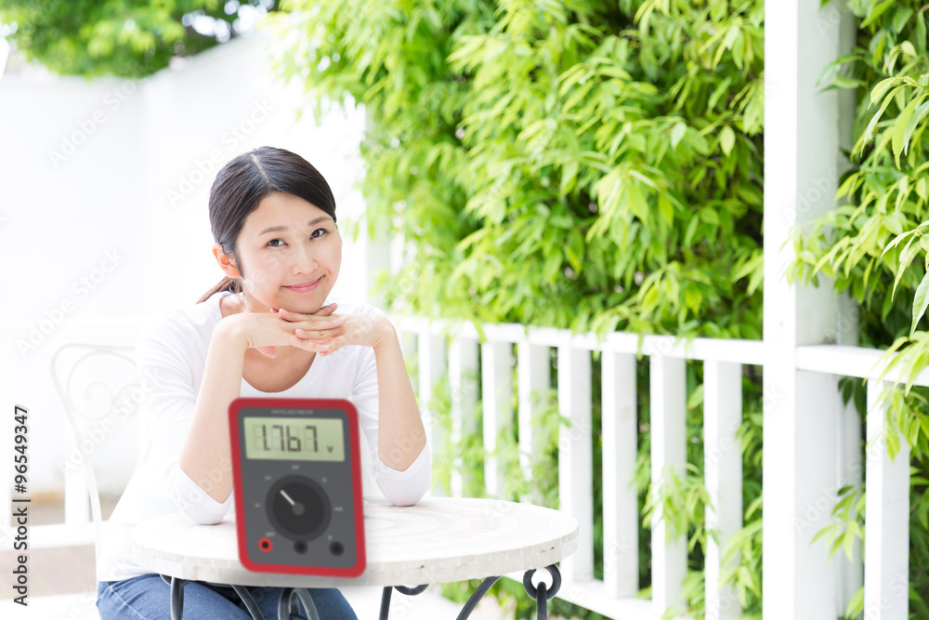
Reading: {"value": 1.767, "unit": "V"}
